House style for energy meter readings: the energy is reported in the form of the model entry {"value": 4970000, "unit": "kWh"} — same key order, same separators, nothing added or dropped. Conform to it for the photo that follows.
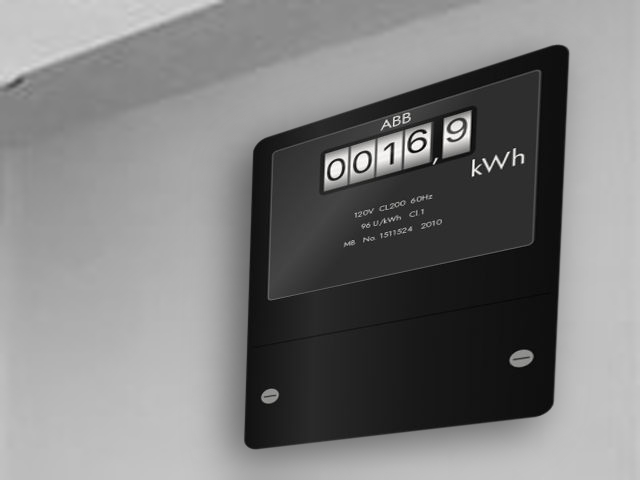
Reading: {"value": 16.9, "unit": "kWh"}
